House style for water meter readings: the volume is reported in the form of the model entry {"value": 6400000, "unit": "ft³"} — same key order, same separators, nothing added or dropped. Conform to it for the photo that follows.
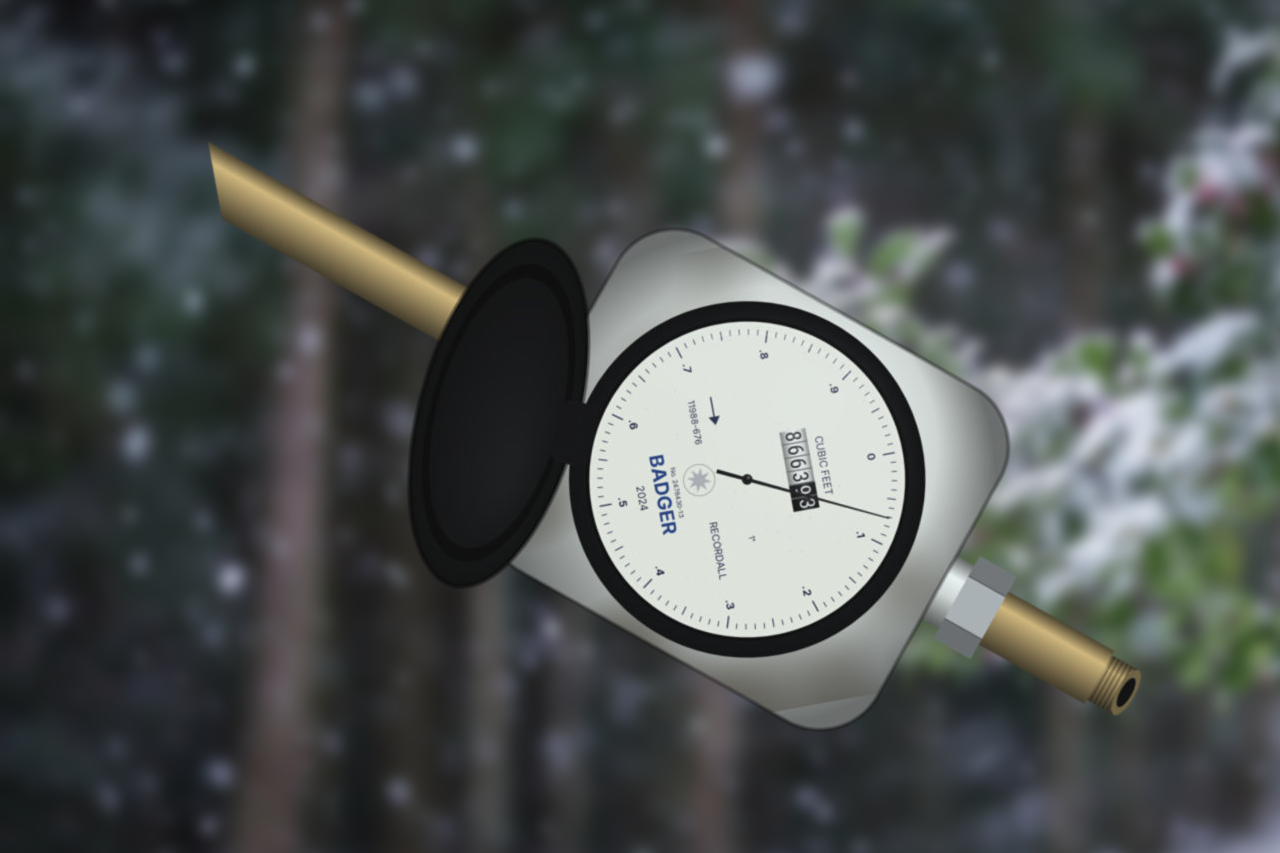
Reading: {"value": 866393.07, "unit": "ft³"}
